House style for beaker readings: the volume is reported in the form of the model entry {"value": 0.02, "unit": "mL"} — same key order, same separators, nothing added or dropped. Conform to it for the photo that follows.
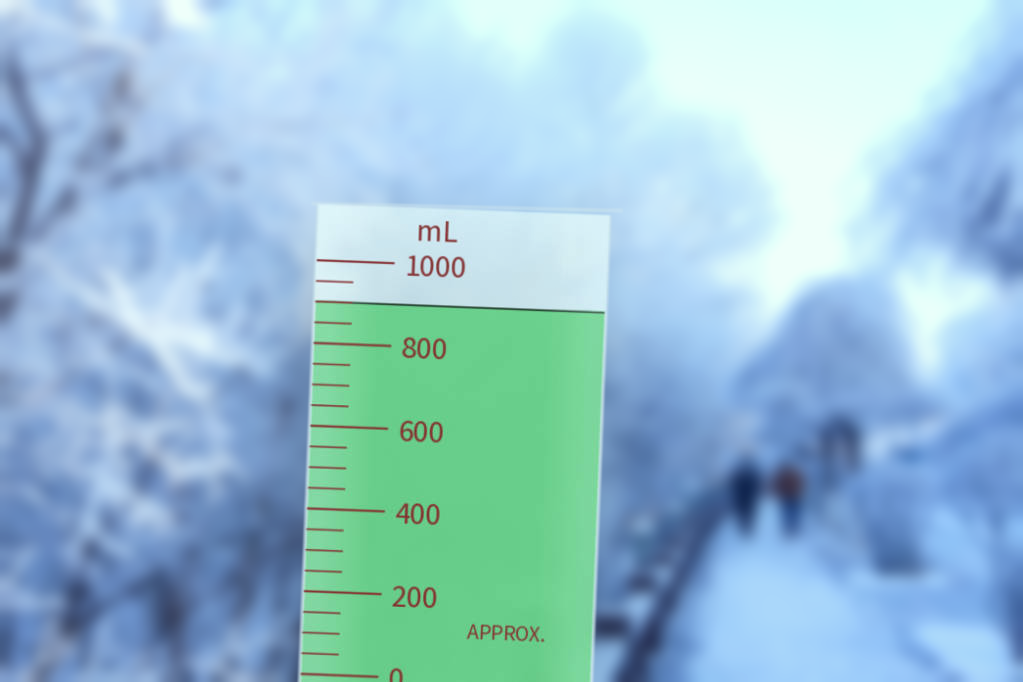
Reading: {"value": 900, "unit": "mL"}
